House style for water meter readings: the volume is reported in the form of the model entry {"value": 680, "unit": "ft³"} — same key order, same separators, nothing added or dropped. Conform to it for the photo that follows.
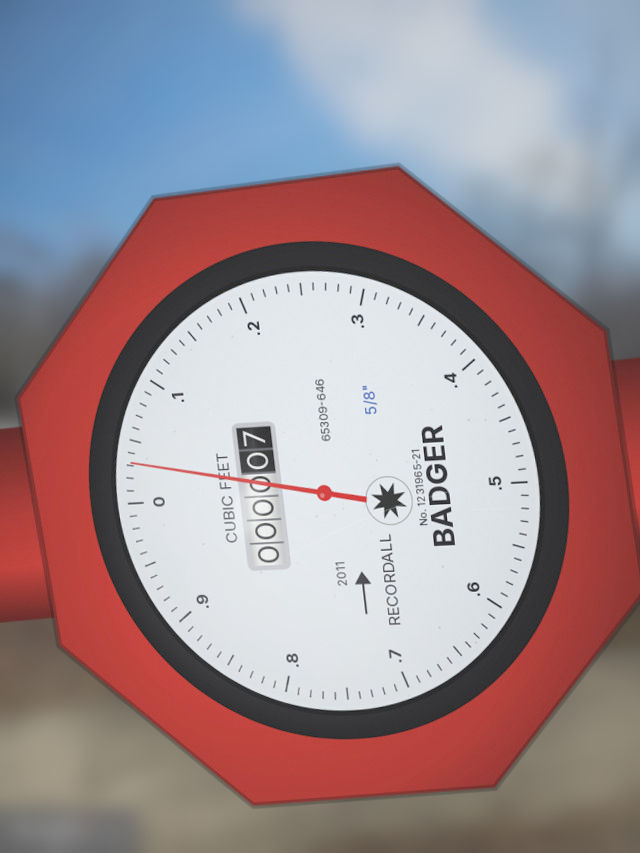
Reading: {"value": 7.03, "unit": "ft³"}
